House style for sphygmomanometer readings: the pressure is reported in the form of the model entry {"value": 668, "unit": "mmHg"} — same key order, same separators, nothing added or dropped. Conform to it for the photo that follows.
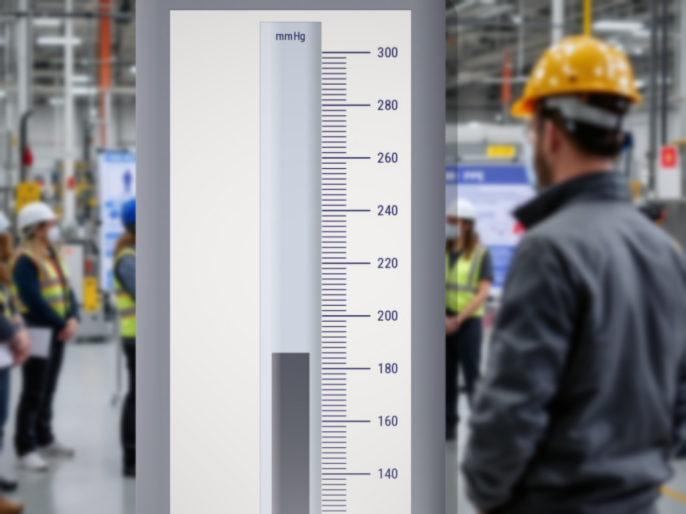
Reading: {"value": 186, "unit": "mmHg"}
